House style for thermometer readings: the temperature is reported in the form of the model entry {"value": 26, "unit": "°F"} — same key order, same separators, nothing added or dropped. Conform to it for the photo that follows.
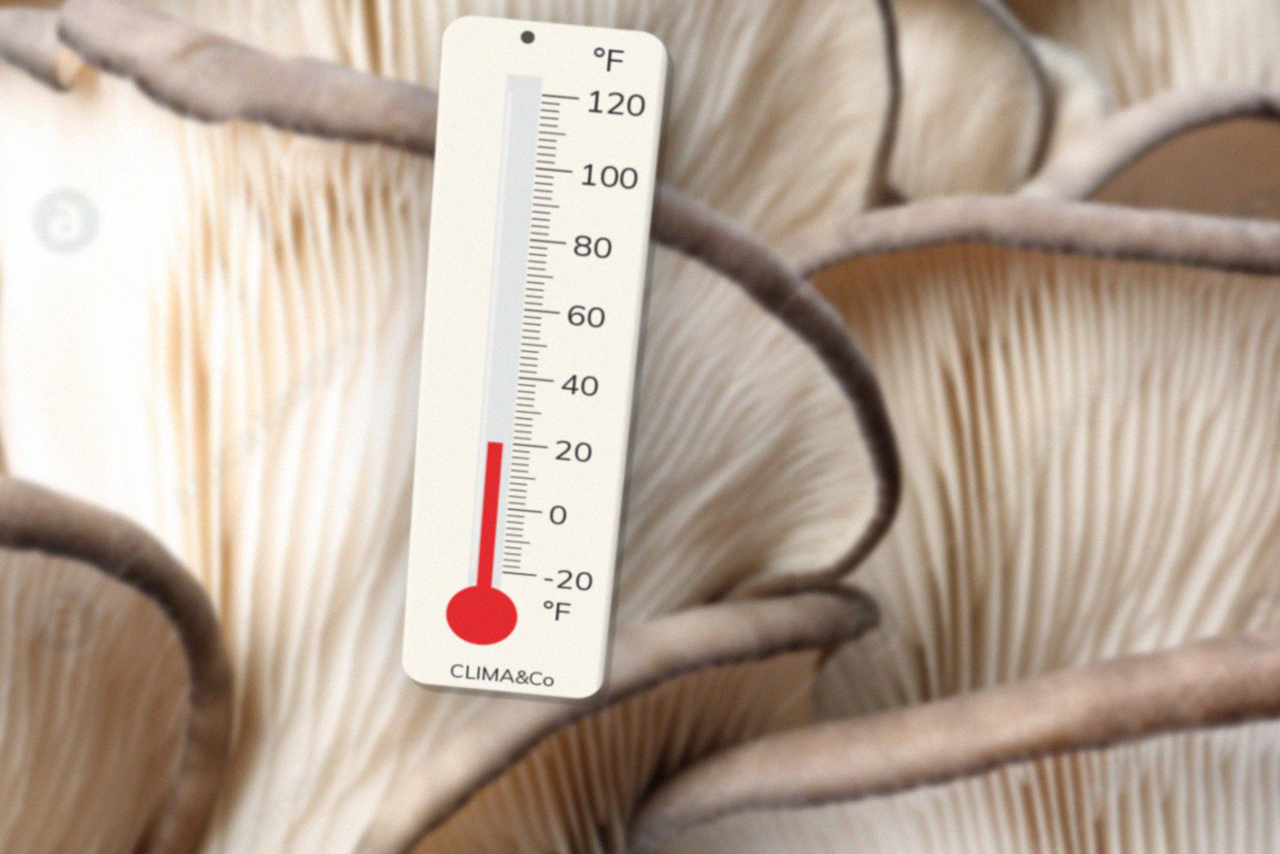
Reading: {"value": 20, "unit": "°F"}
